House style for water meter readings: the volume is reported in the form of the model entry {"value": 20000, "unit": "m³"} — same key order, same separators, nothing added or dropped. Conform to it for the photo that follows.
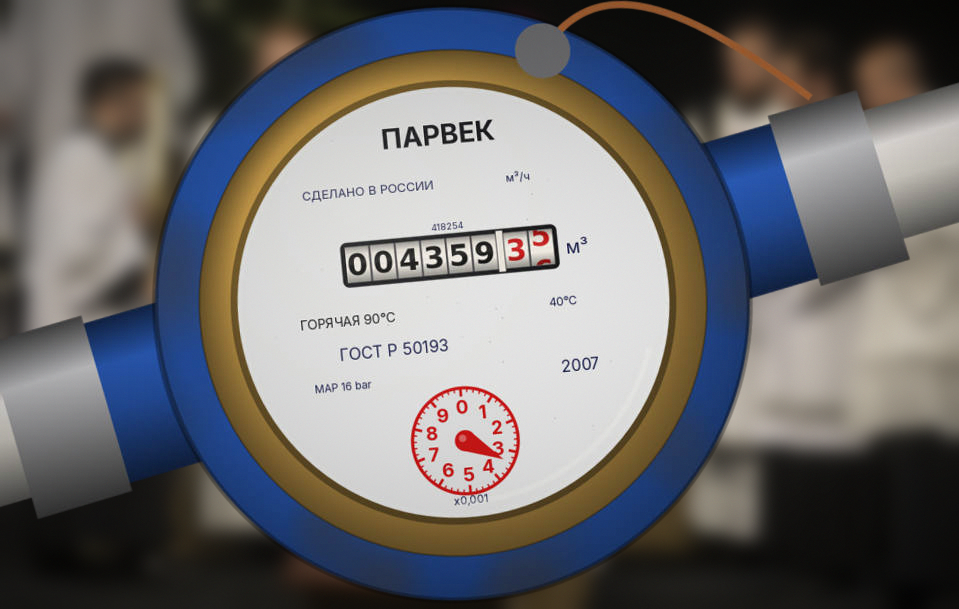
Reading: {"value": 4359.353, "unit": "m³"}
